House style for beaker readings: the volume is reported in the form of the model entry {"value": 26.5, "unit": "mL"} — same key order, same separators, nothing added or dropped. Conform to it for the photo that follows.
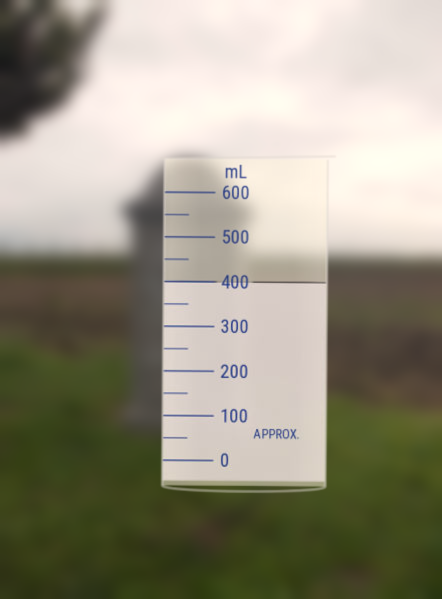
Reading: {"value": 400, "unit": "mL"}
